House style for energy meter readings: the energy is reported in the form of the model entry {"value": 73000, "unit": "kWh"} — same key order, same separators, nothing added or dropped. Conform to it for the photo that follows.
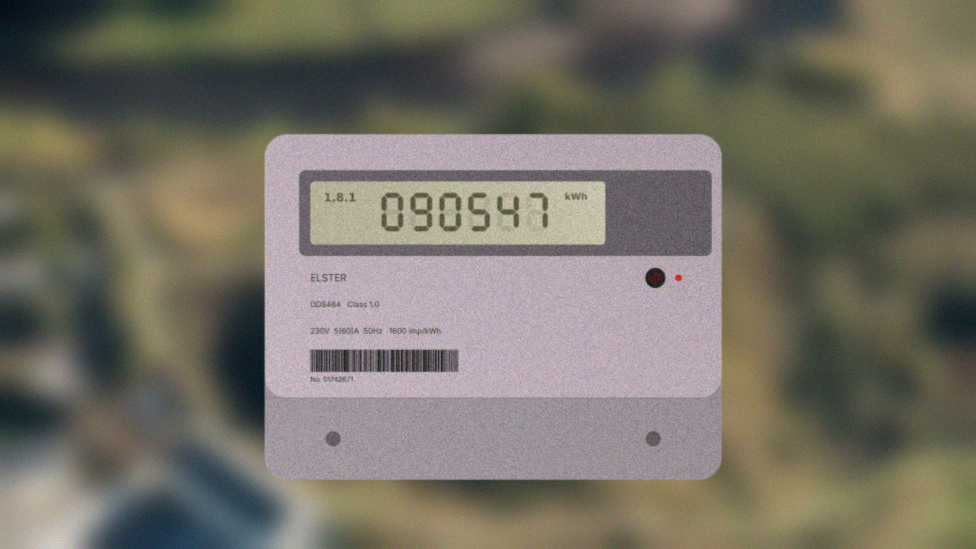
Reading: {"value": 90547, "unit": "kWh"}
